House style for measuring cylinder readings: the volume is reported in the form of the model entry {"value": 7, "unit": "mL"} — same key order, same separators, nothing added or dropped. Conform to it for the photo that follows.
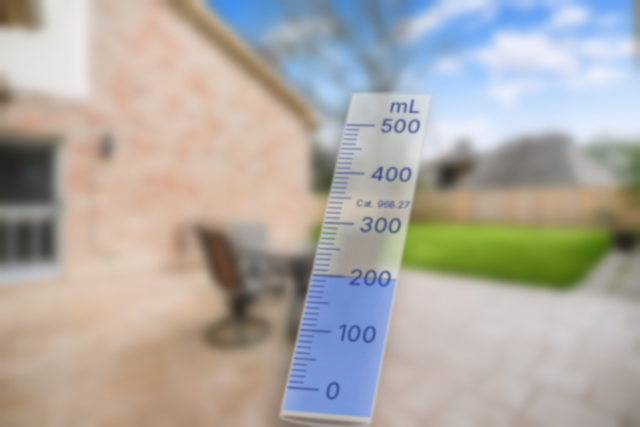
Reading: {"value": 200, "unit": "mL"}
